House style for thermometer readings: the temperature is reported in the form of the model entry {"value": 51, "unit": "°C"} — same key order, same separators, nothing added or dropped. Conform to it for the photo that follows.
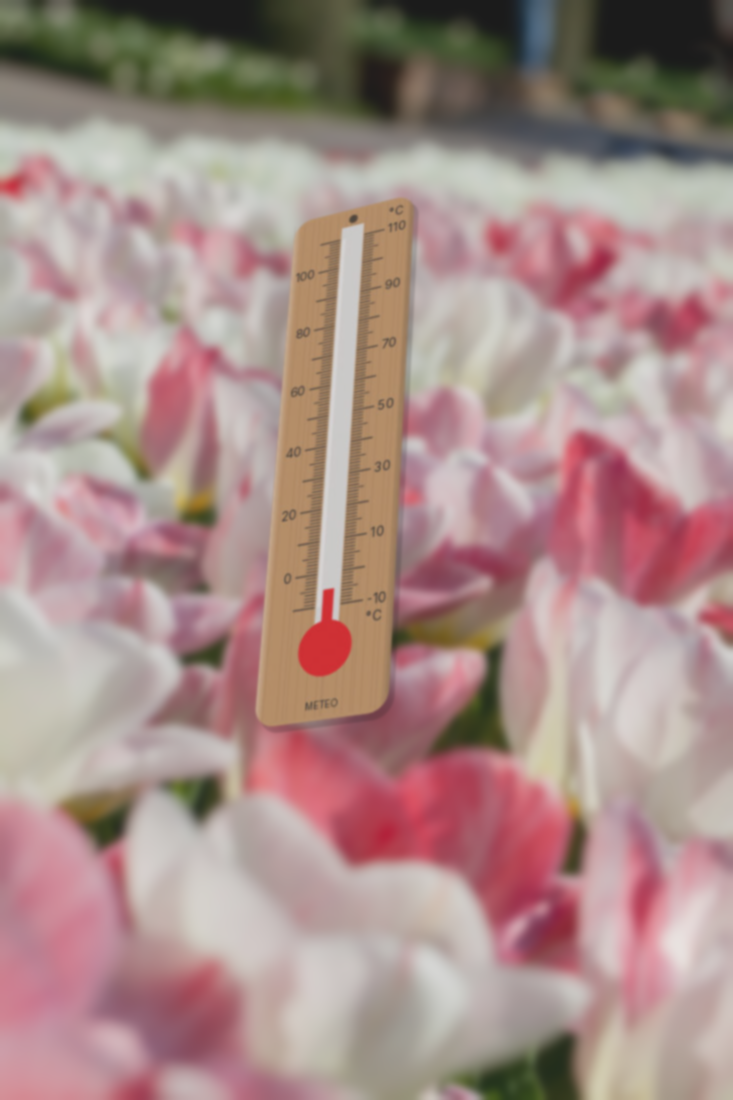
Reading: {"value": -5, "unit": "°C"}
